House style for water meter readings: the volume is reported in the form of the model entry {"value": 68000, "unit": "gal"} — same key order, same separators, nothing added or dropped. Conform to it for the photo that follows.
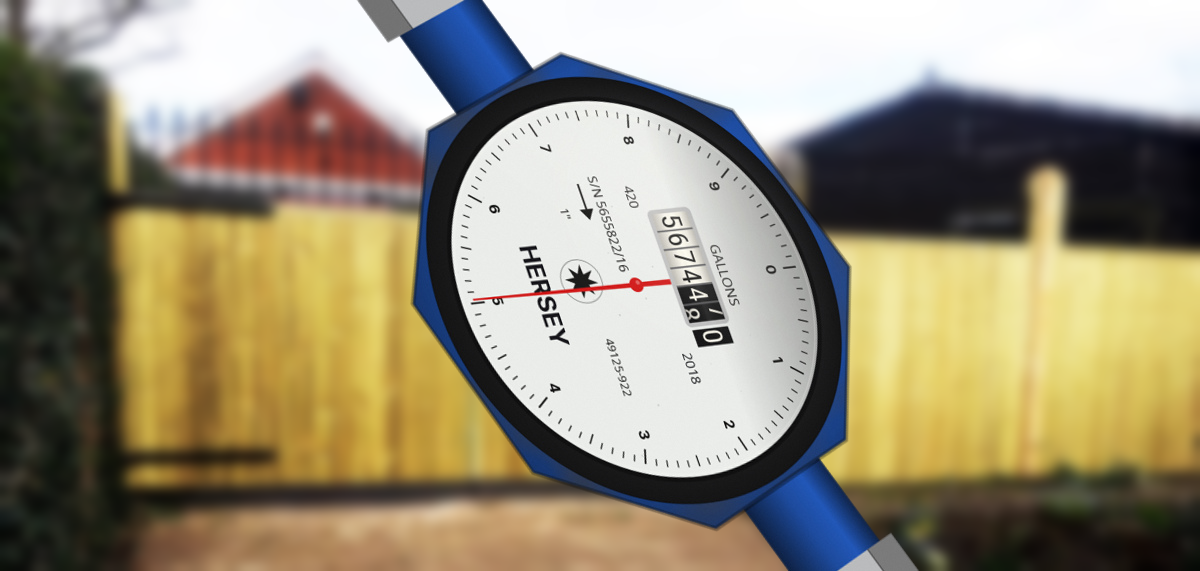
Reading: {"value": 5674475.0, "unit": "gal"}
